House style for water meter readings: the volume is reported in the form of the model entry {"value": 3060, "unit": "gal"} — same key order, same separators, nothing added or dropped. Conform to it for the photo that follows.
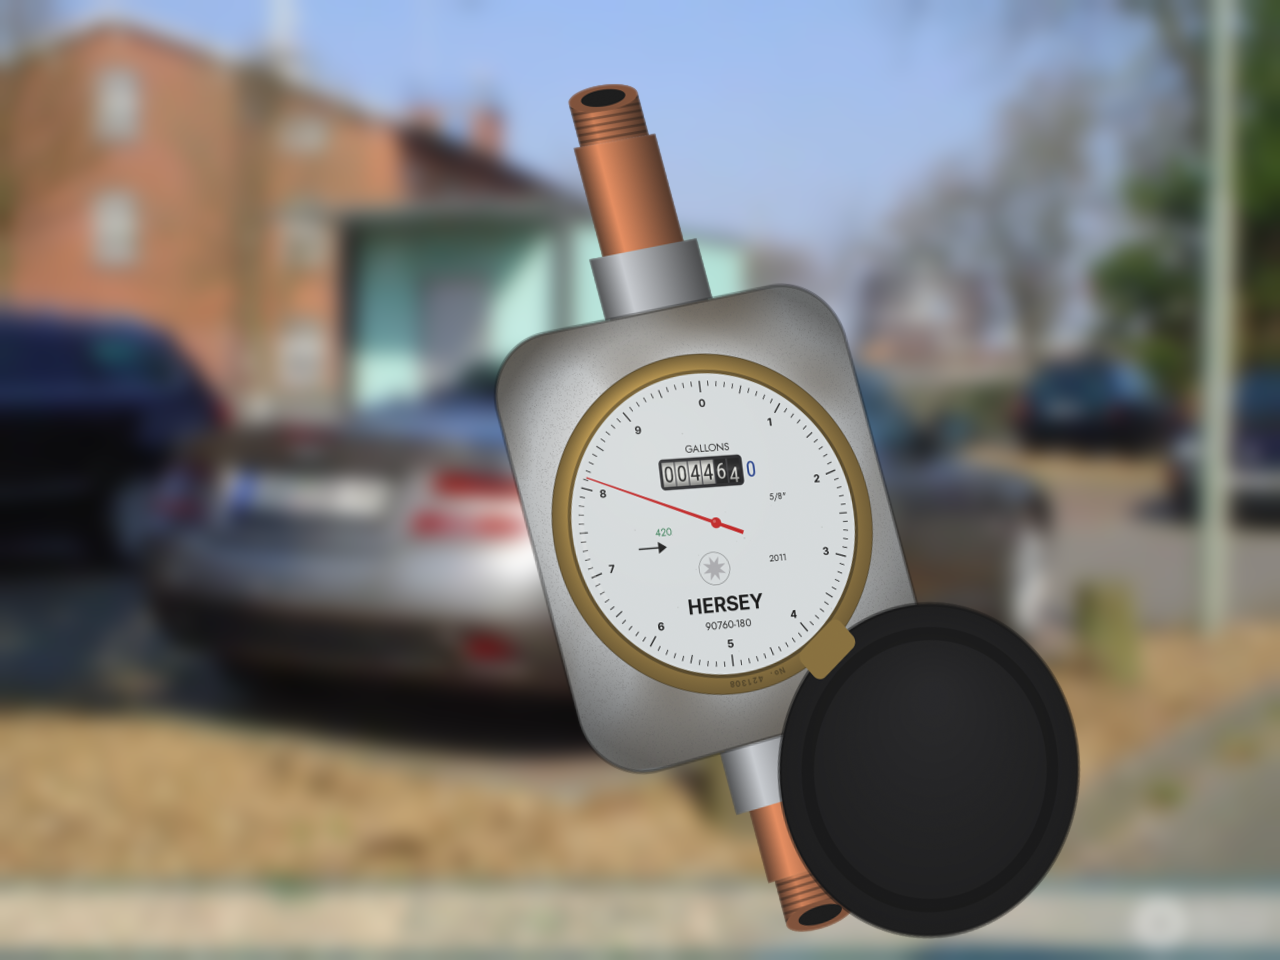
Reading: {"value": 44638.1, "unit": "gal"}
